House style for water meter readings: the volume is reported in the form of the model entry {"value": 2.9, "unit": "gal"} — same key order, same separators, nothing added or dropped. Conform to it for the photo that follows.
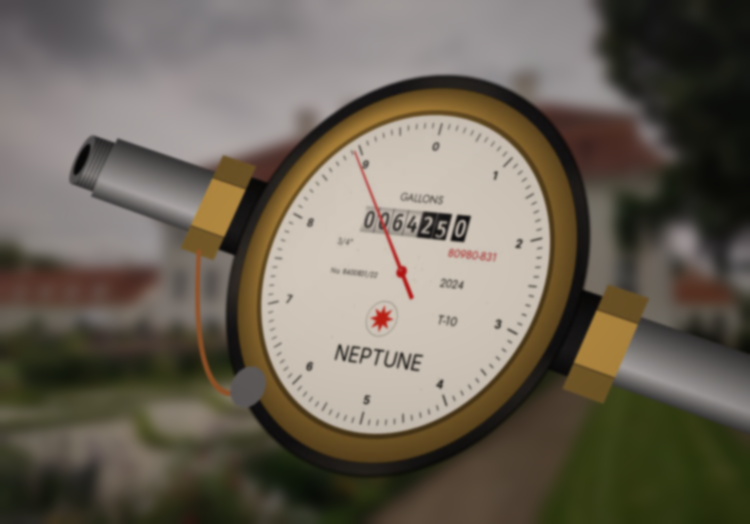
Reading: {"value": 64248.9, "unit": "gal"}
